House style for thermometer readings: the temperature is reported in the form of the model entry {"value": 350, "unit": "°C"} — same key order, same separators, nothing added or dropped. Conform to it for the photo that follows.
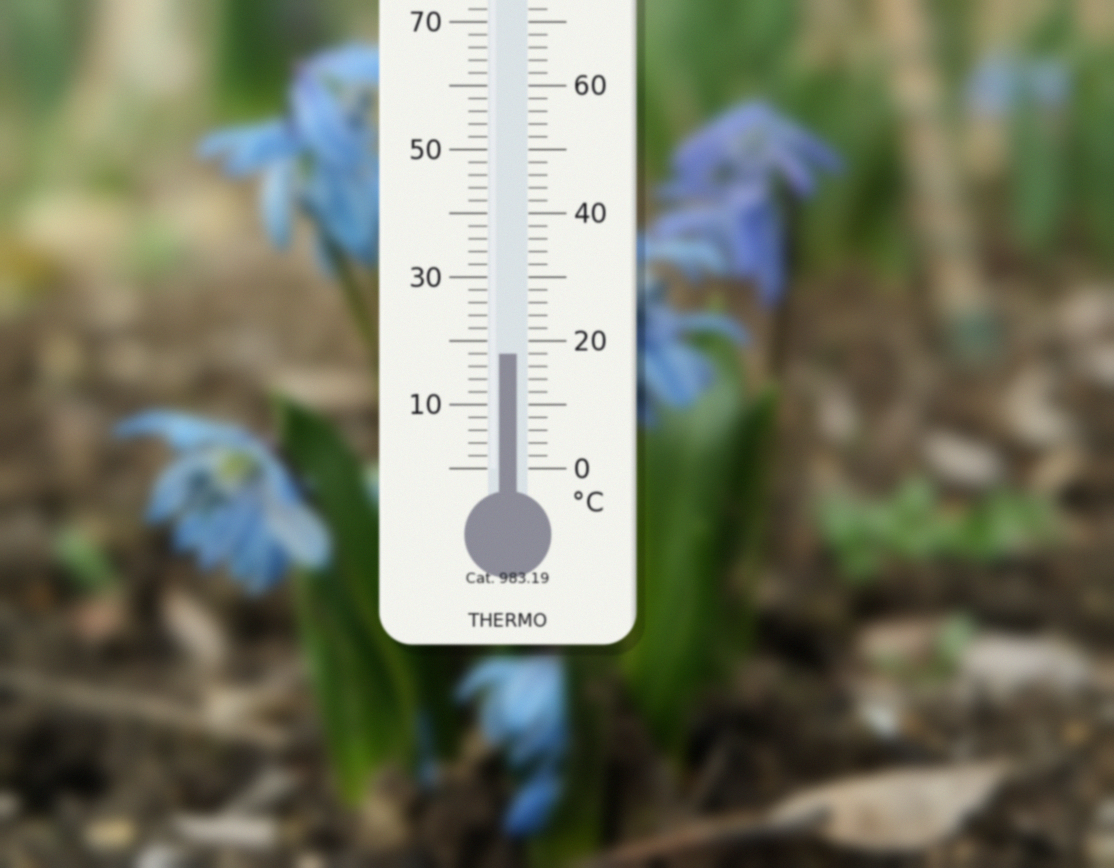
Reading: {"value": 18, "unit": "°C"}
